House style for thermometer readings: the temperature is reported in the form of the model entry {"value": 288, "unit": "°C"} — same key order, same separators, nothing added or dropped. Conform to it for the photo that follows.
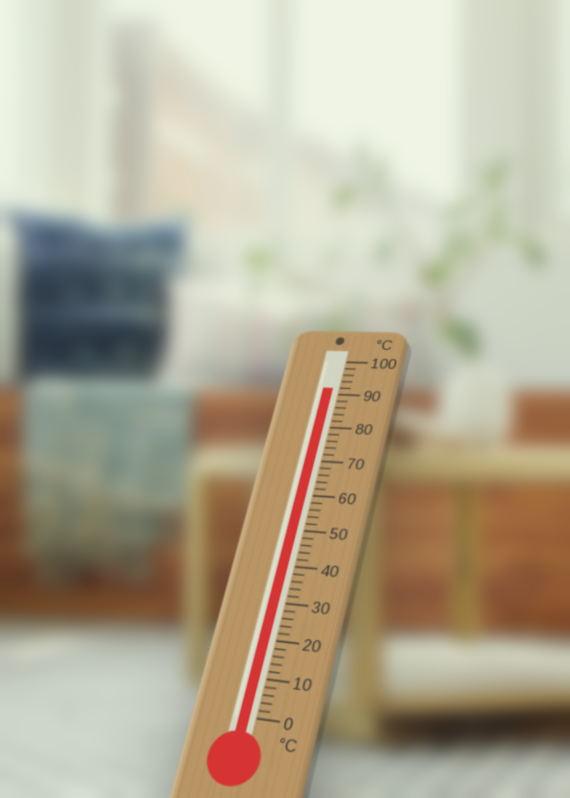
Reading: {"value": 92, "unit": "°C"}
